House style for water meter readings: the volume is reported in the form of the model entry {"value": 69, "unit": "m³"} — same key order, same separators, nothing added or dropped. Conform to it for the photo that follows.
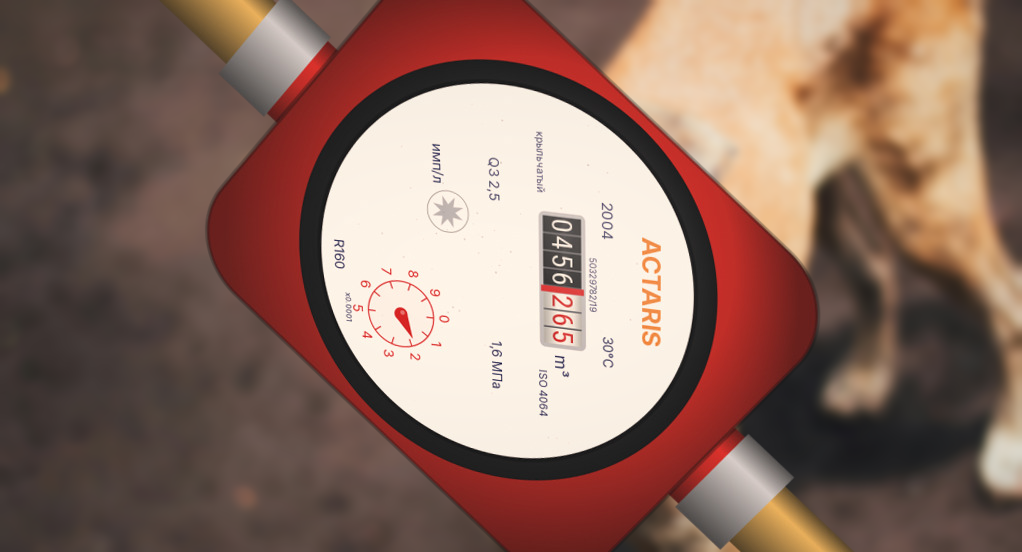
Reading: {"value": 456.2651, "unit": "m³"}
